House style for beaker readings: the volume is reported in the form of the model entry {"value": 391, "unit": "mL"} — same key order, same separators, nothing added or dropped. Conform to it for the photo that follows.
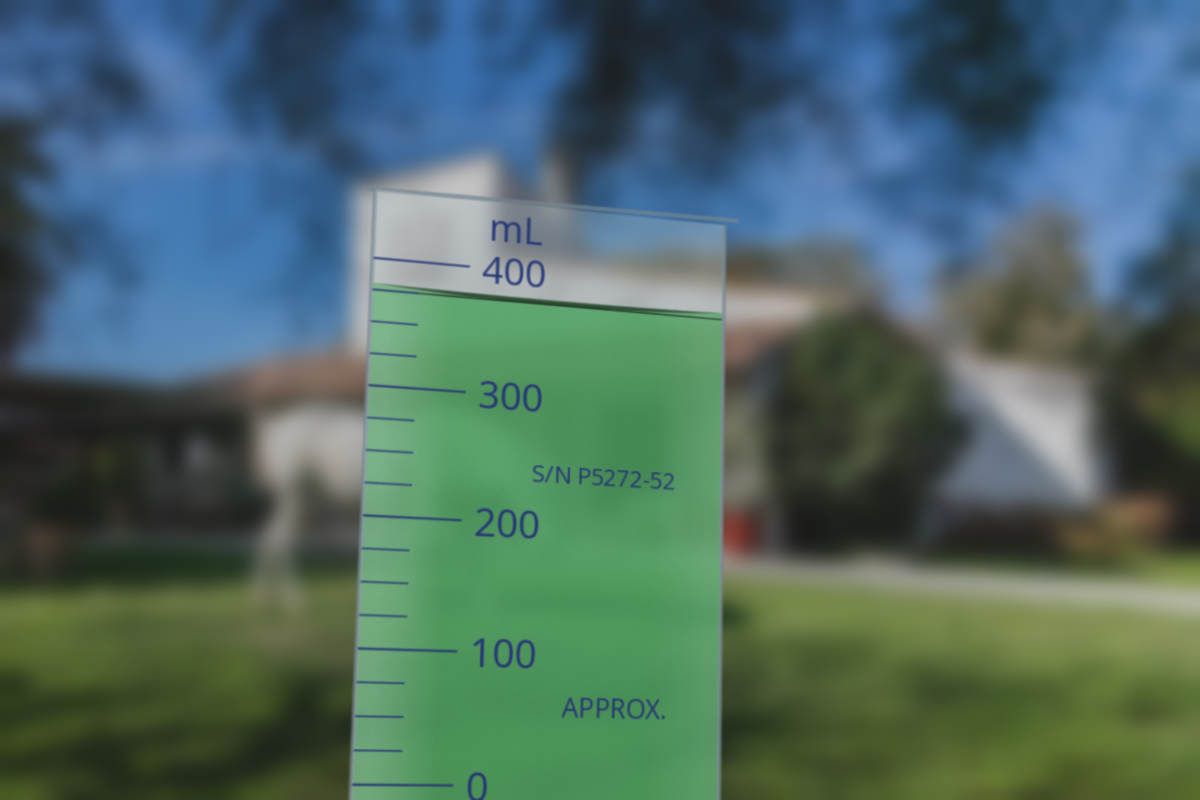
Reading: {"value": 375, "unit": "mL"}
